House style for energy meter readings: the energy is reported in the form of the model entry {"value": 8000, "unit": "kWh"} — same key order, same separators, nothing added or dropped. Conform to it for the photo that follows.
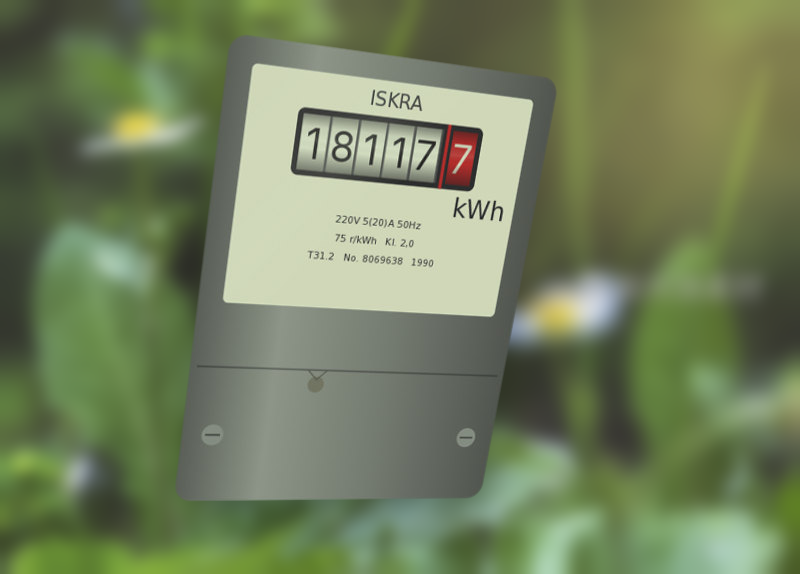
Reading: {"value": 18117.7, "unit": "kWh"}
